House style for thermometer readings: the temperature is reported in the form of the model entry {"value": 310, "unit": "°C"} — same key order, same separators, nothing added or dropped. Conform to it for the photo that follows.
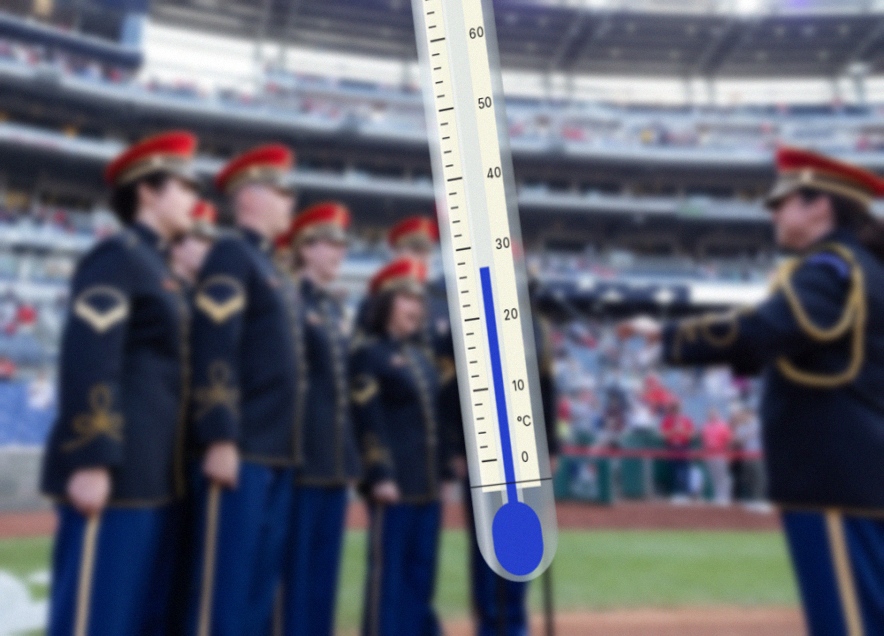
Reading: {"value": 27, "unit": "°C"}
